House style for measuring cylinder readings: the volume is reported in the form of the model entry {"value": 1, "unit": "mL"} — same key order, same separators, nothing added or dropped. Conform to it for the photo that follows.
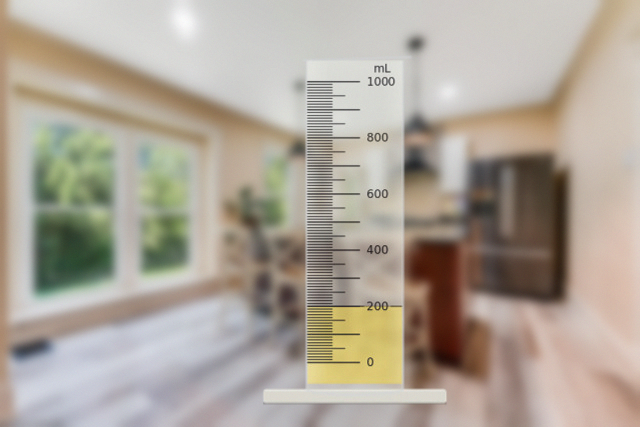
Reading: {"value": 200, "unit": "mL"}
